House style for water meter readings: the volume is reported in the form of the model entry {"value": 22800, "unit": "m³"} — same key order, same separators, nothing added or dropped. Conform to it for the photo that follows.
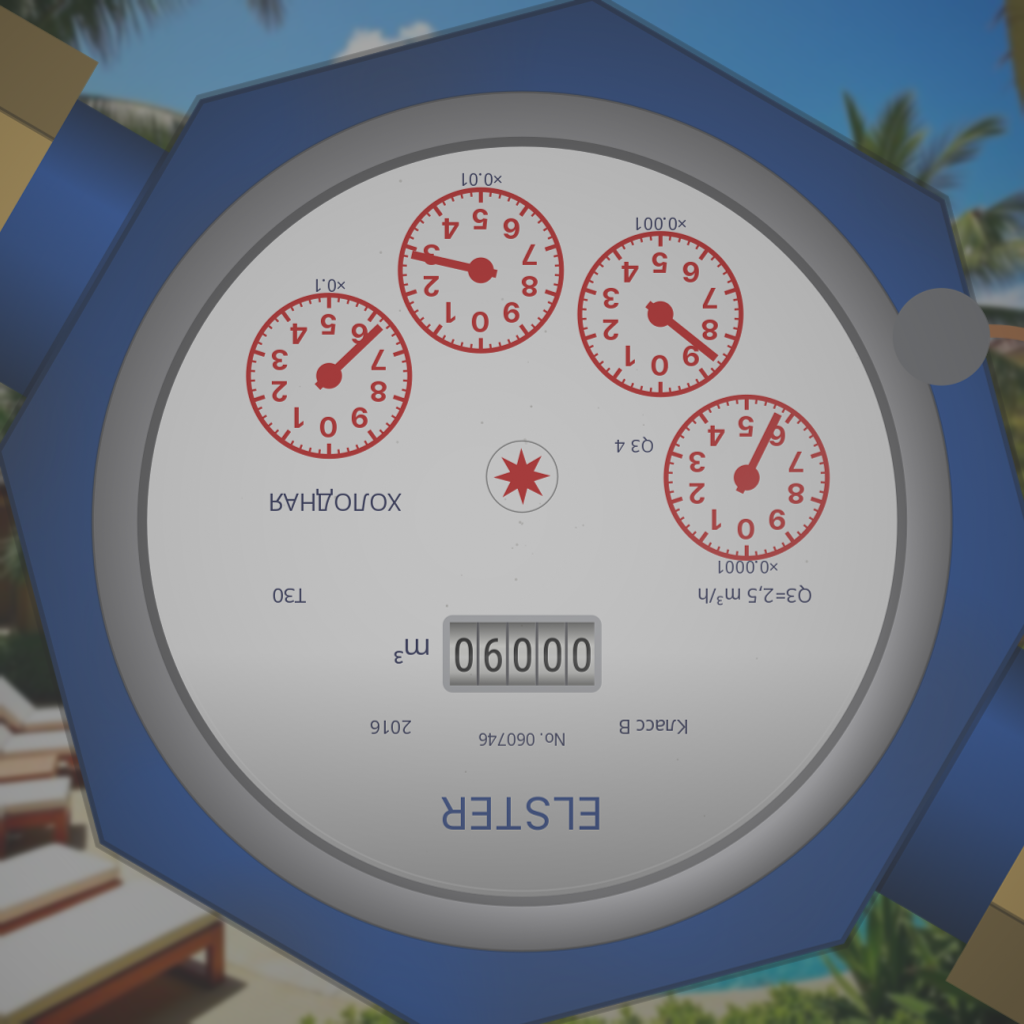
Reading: {"value": 90.6285, "unit": "m³"}
